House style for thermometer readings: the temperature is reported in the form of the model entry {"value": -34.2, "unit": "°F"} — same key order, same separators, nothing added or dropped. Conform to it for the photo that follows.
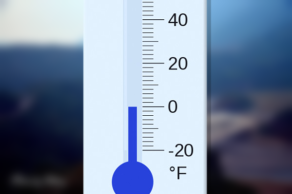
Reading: {"value": 0, "unit": "°F"}
